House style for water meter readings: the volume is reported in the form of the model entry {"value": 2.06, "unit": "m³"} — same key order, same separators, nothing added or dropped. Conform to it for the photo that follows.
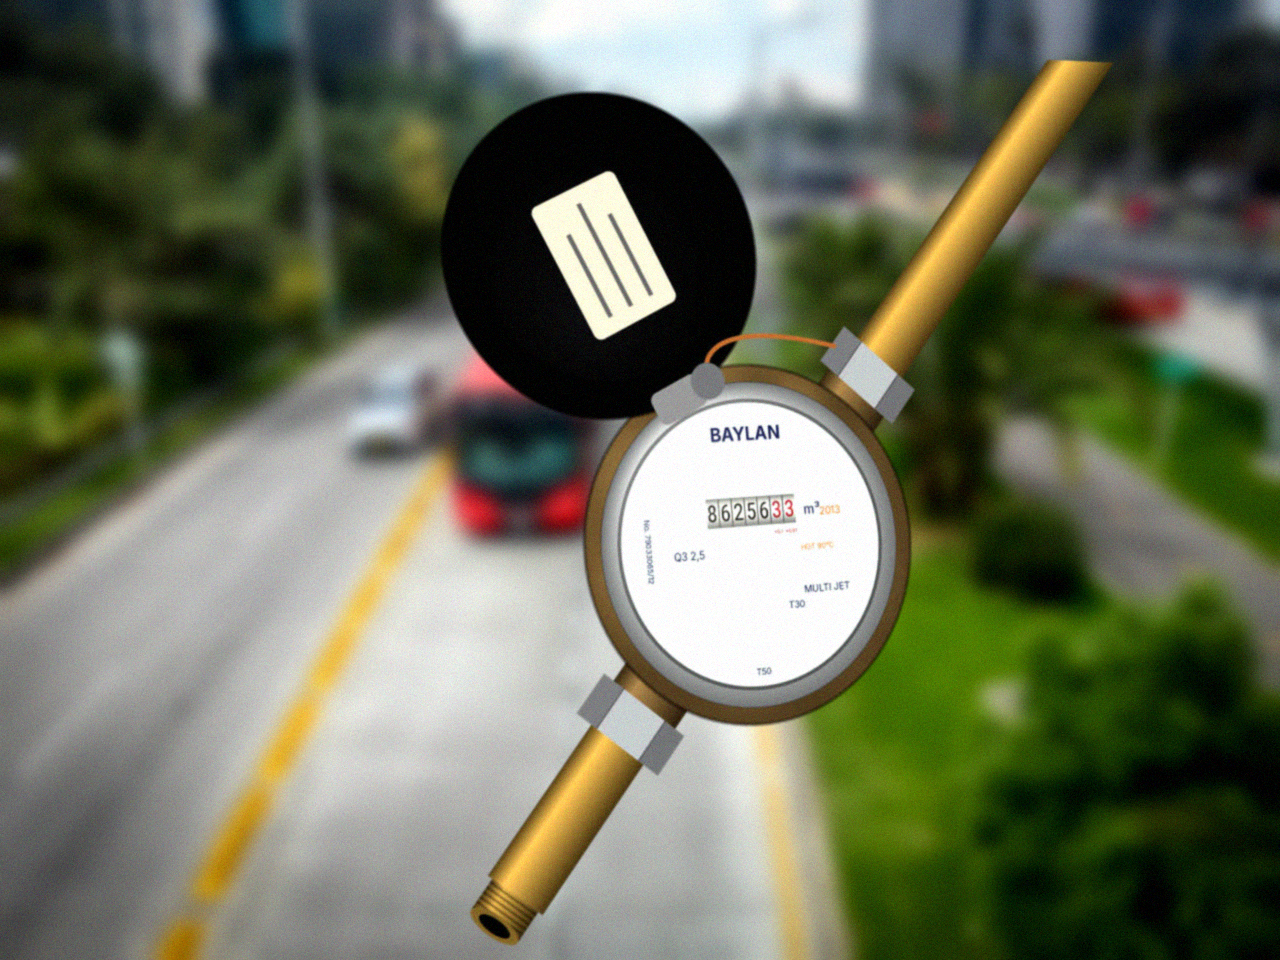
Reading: {"value": 86256.33, "unit": "m³"}
